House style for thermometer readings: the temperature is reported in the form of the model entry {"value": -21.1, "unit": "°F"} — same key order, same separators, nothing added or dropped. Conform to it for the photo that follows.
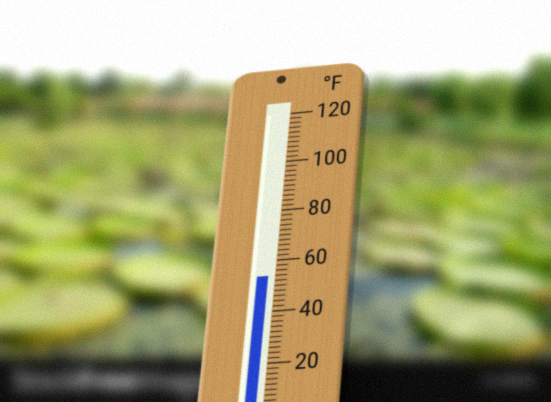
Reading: {"value": 54, "unit": "°F"}
